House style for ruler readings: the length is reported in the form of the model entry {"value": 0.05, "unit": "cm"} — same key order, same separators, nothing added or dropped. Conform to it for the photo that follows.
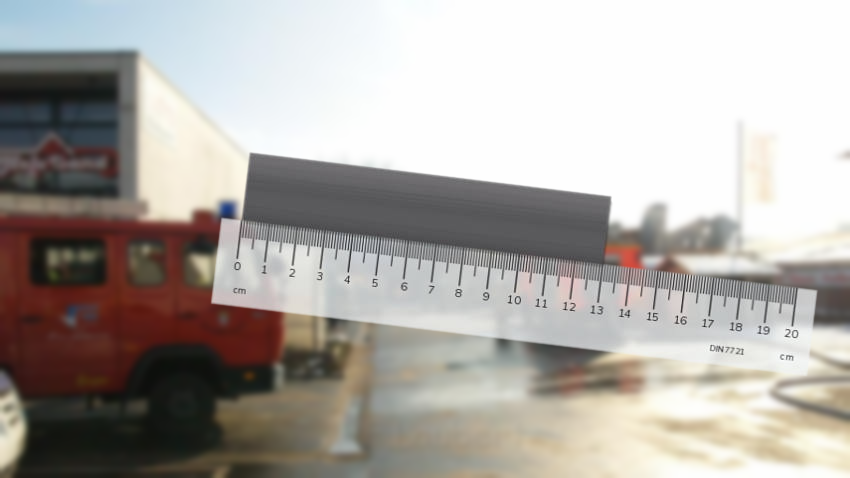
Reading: {"value": 13, "unit": "cm"}
